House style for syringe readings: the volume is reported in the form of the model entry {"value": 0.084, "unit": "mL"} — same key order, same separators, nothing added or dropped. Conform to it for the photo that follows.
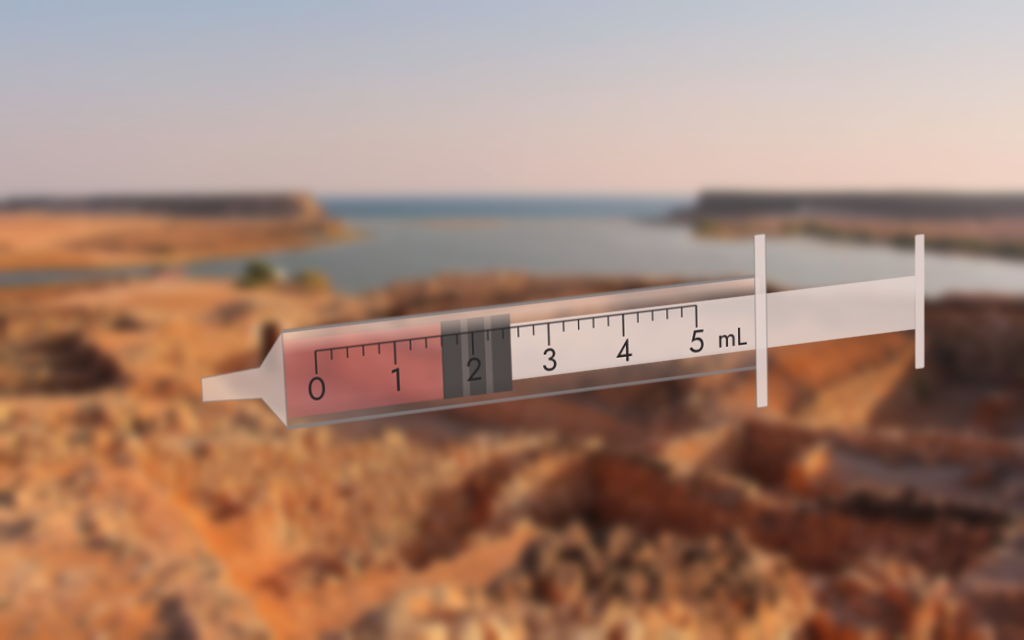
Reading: {"value": 1.6, "unit": "mL"}
